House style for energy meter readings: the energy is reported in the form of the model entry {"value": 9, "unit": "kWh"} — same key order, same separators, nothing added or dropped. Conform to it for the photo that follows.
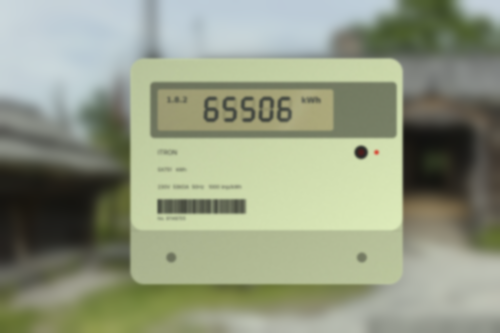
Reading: {"value": 65506, "unit": "kWh"}
